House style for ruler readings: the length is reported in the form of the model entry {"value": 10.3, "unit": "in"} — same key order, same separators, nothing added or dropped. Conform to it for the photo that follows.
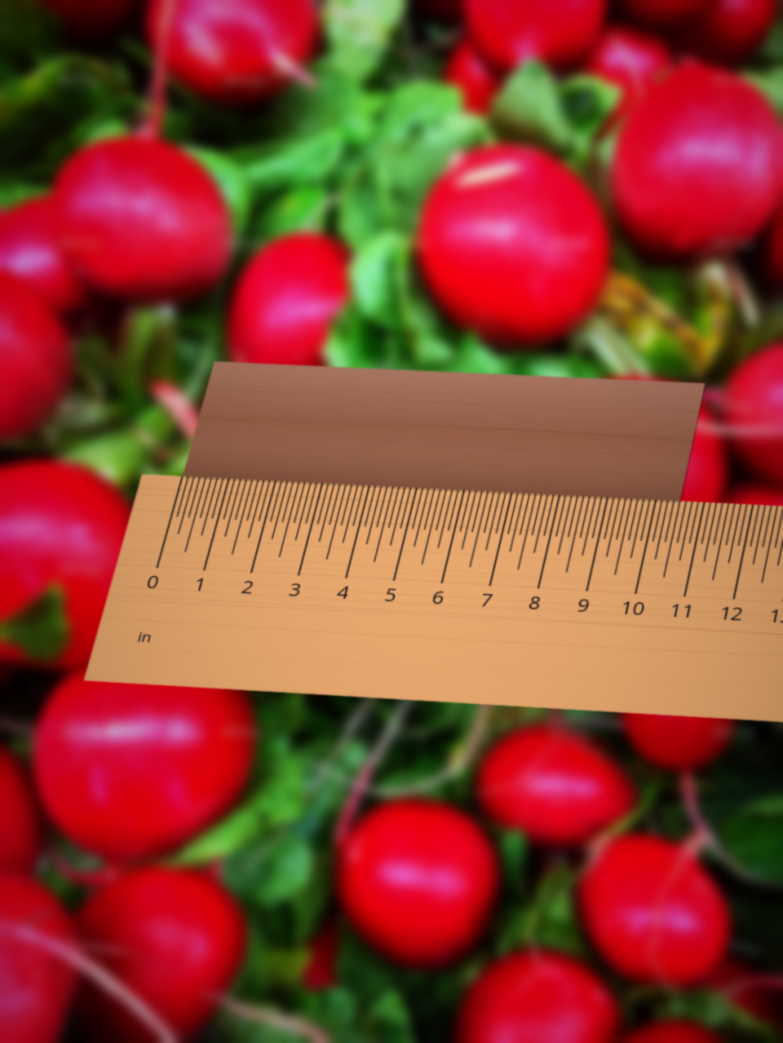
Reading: {"value": 10.5, "unit": "in"}
